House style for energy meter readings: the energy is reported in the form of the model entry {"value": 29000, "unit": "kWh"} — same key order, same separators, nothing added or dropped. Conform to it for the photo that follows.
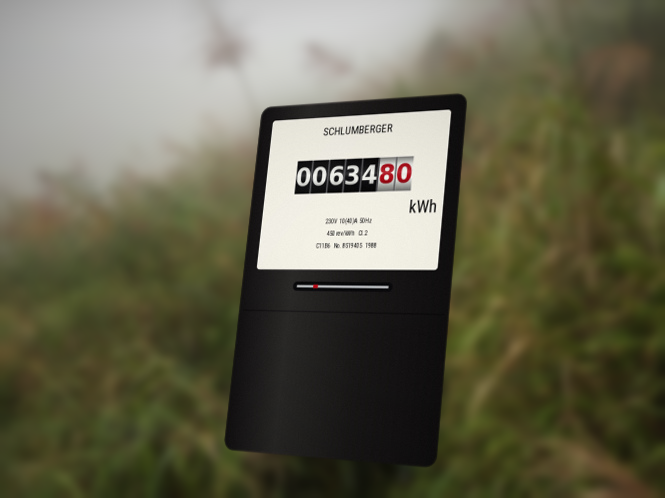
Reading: {"value": 634.80, "unit": "kWh"}
